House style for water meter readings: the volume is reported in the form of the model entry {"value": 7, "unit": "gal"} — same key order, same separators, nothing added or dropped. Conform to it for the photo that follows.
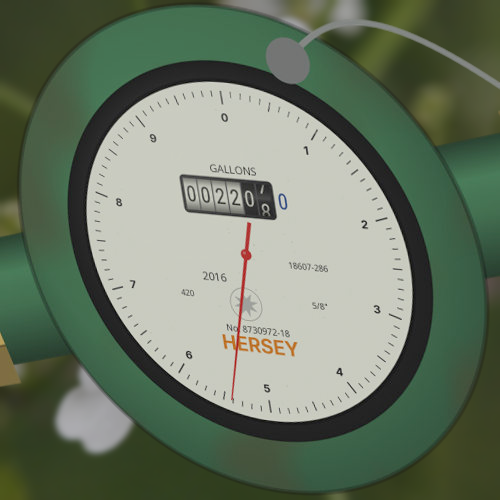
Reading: {"value": 22075.4, "unit": "gal"}
